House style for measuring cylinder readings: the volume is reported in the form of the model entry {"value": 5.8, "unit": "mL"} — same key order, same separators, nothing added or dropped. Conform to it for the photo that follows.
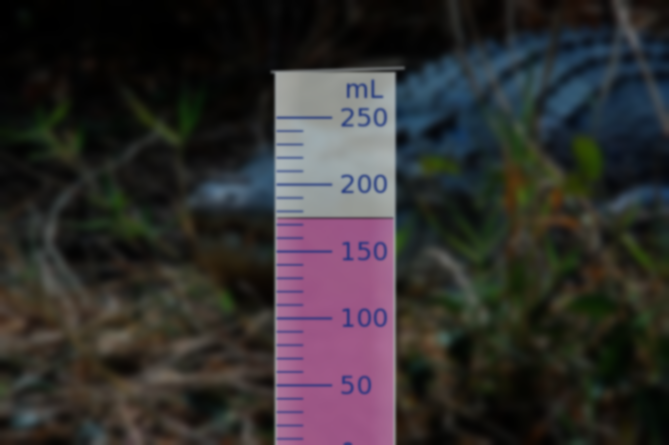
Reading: {"value": 175, "unit": "mL"}
